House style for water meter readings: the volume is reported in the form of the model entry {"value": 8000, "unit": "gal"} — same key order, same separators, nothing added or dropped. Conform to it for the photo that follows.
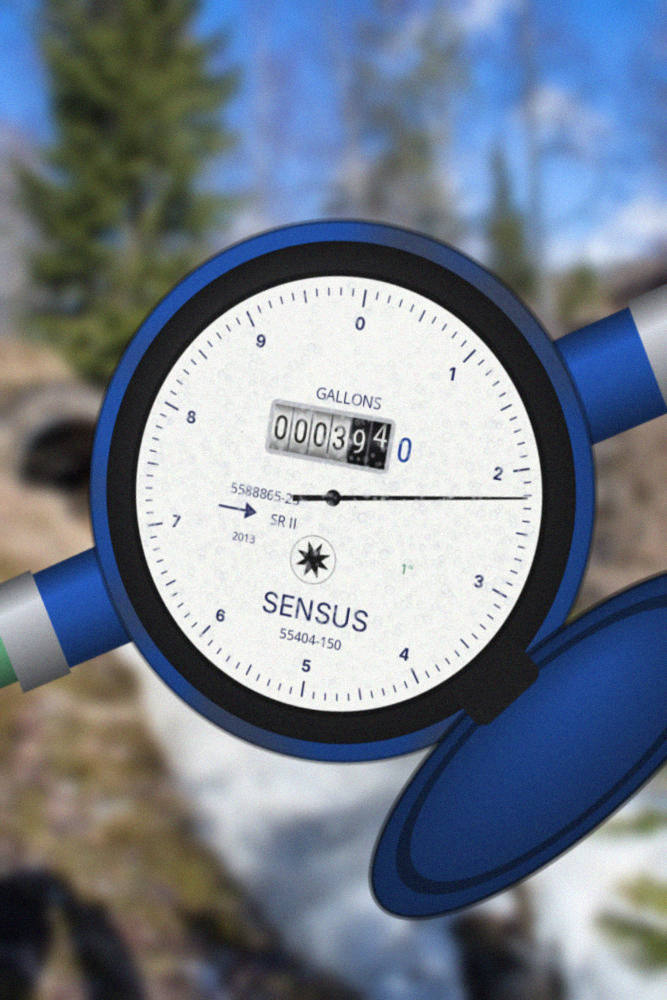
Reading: {"value": 3942.2, "unit": "gal"}
